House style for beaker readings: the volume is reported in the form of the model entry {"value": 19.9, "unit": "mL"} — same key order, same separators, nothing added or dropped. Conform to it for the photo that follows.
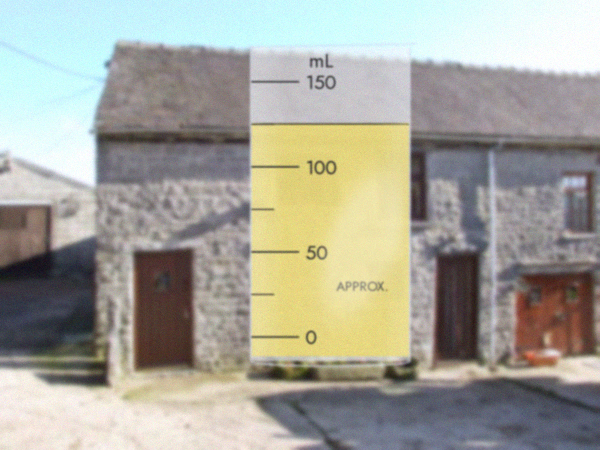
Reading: {"value": 125, "unit": "mL"}
